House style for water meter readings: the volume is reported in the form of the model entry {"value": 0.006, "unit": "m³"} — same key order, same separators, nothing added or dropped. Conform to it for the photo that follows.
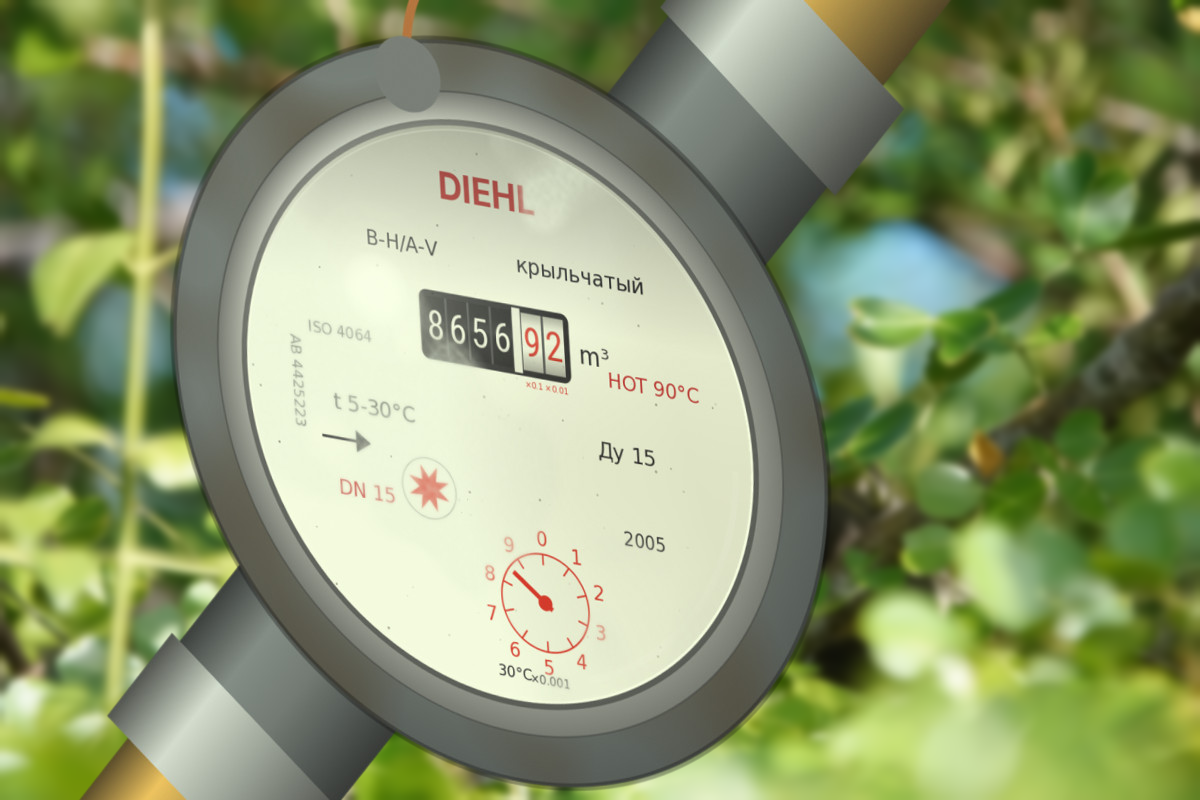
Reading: {"value": 8656.928, "unit": "m³"}
